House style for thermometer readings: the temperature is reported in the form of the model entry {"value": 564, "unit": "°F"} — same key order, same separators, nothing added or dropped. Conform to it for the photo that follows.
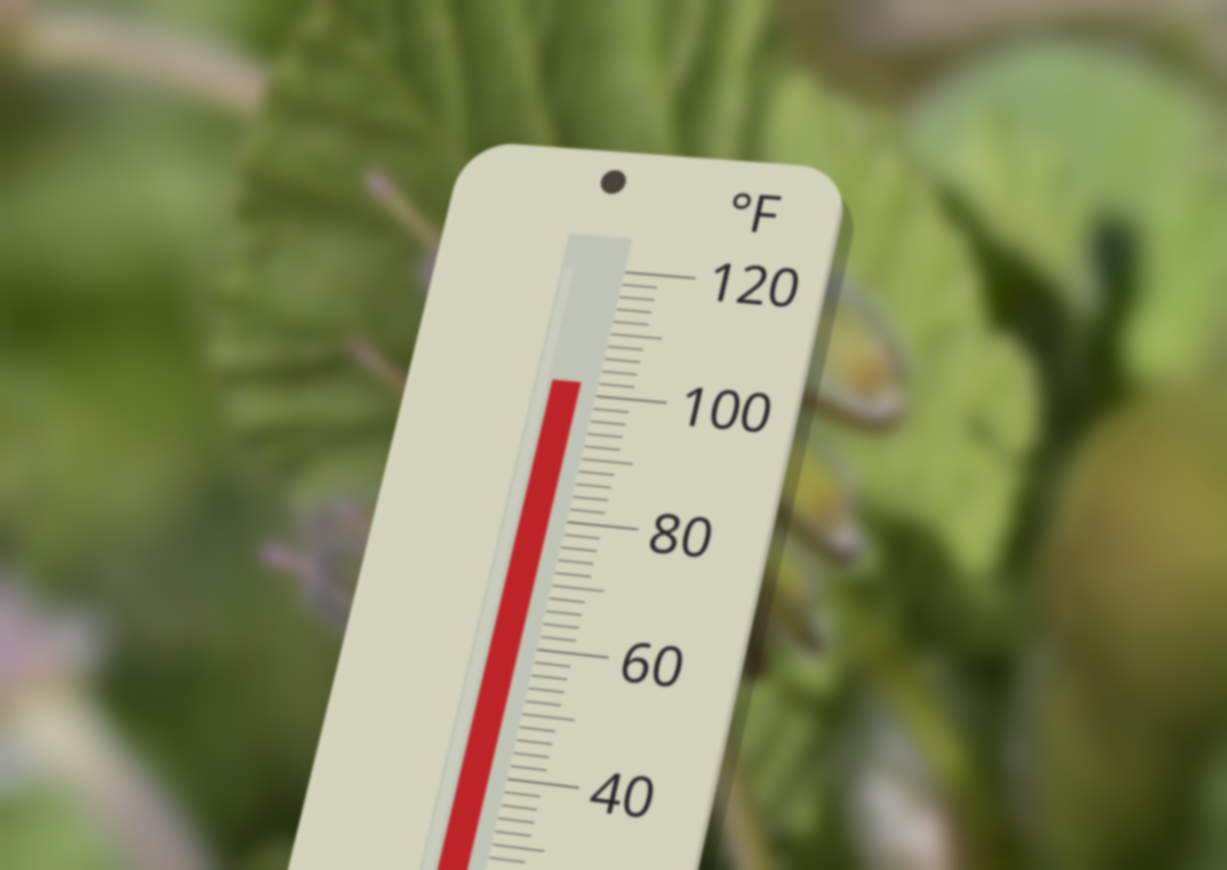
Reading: {"value": 102, "unit": "°F"}
